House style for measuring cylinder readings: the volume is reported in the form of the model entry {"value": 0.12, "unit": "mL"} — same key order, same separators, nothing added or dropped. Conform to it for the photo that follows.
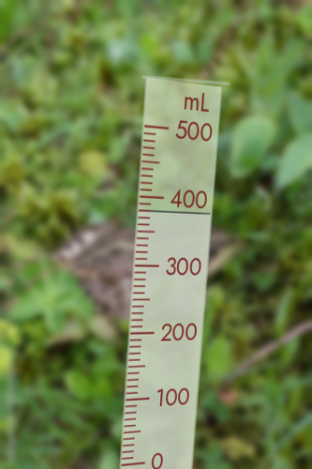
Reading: {"value": 380, "unit": "mL"}
